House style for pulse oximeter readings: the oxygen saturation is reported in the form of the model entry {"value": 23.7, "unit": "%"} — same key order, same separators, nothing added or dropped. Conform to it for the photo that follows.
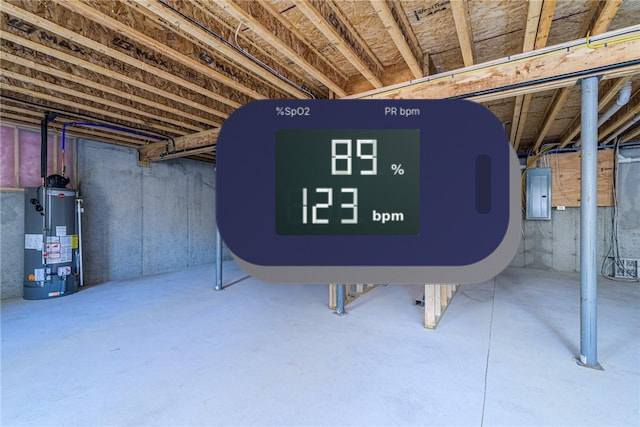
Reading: {"value": 89, "unit": "%"}
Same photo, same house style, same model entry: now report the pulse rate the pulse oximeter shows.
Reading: {"value": 123, "unit": "bpm"}
